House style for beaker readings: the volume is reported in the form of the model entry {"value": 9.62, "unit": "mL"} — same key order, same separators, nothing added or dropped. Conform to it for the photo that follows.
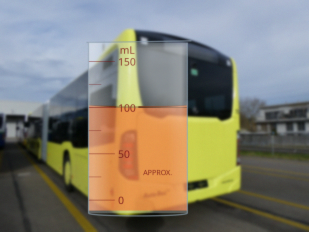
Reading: {"value": 100, "unit": "mL"}
